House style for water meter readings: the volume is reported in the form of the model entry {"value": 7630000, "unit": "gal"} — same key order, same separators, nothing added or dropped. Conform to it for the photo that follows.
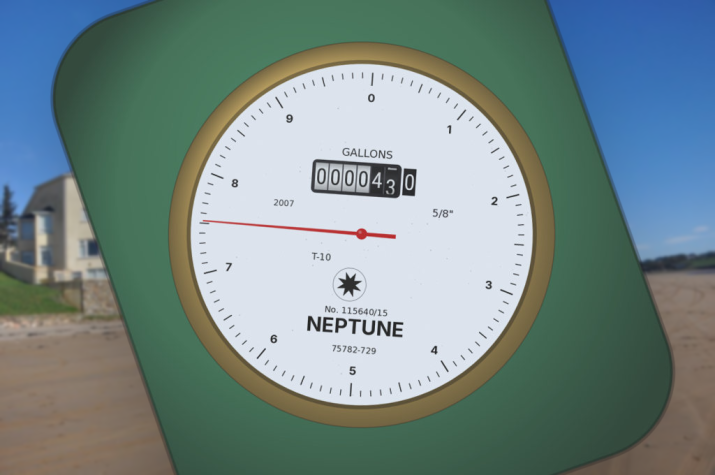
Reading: {"value": 427.5, "unit": "gal"}
